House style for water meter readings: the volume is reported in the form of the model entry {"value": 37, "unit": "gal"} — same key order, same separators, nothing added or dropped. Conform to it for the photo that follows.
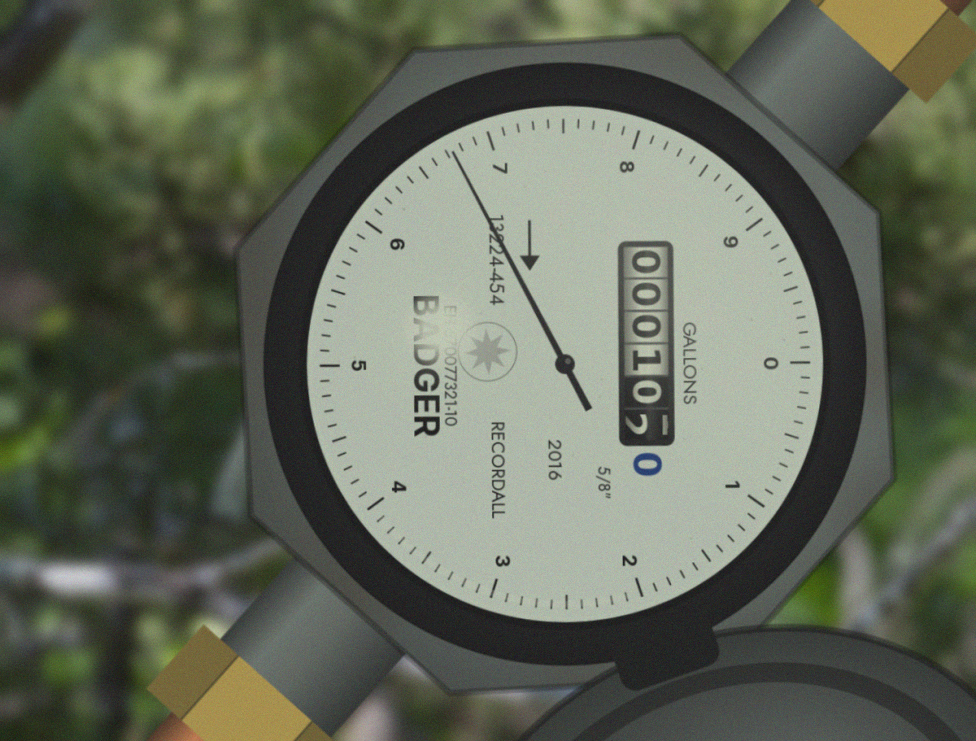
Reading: {"value": 1016.7, "unit": "gal"}
